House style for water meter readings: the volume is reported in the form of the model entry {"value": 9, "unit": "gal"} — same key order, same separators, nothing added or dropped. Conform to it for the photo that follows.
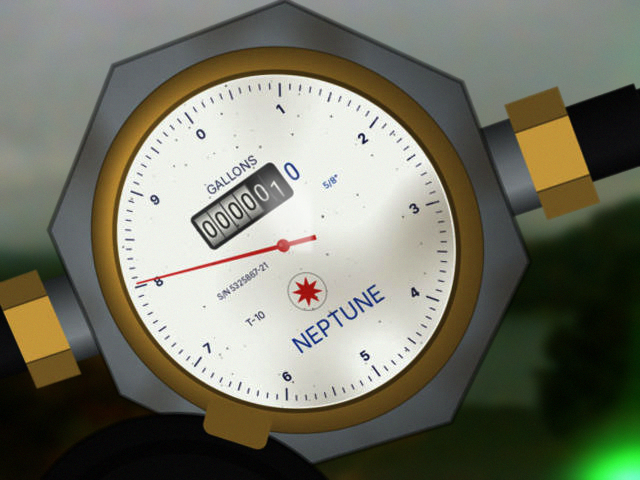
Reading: {"value": 8.0, "unit": "gal"}
